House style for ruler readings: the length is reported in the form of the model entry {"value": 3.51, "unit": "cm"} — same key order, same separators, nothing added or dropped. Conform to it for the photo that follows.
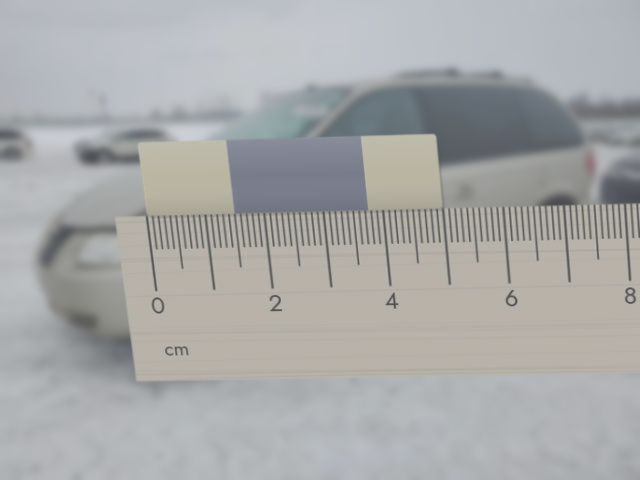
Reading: {"value": 5, "unit": "cm"}
